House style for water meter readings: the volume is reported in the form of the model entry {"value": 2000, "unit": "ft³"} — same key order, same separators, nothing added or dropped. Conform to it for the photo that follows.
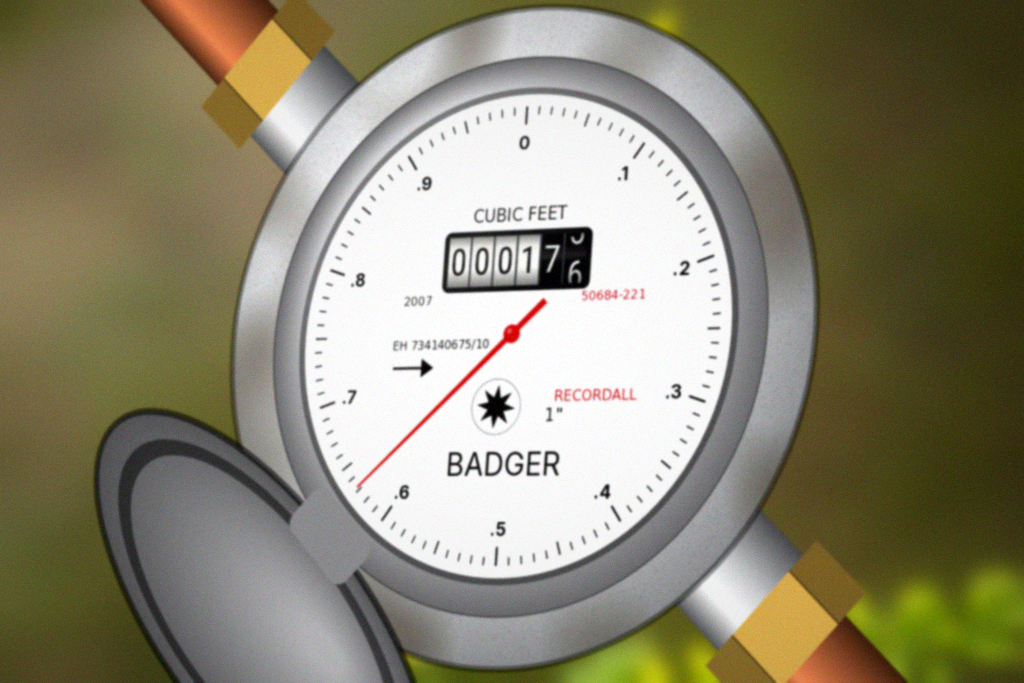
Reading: {"value": 175.63, "unit": "ft³"}
